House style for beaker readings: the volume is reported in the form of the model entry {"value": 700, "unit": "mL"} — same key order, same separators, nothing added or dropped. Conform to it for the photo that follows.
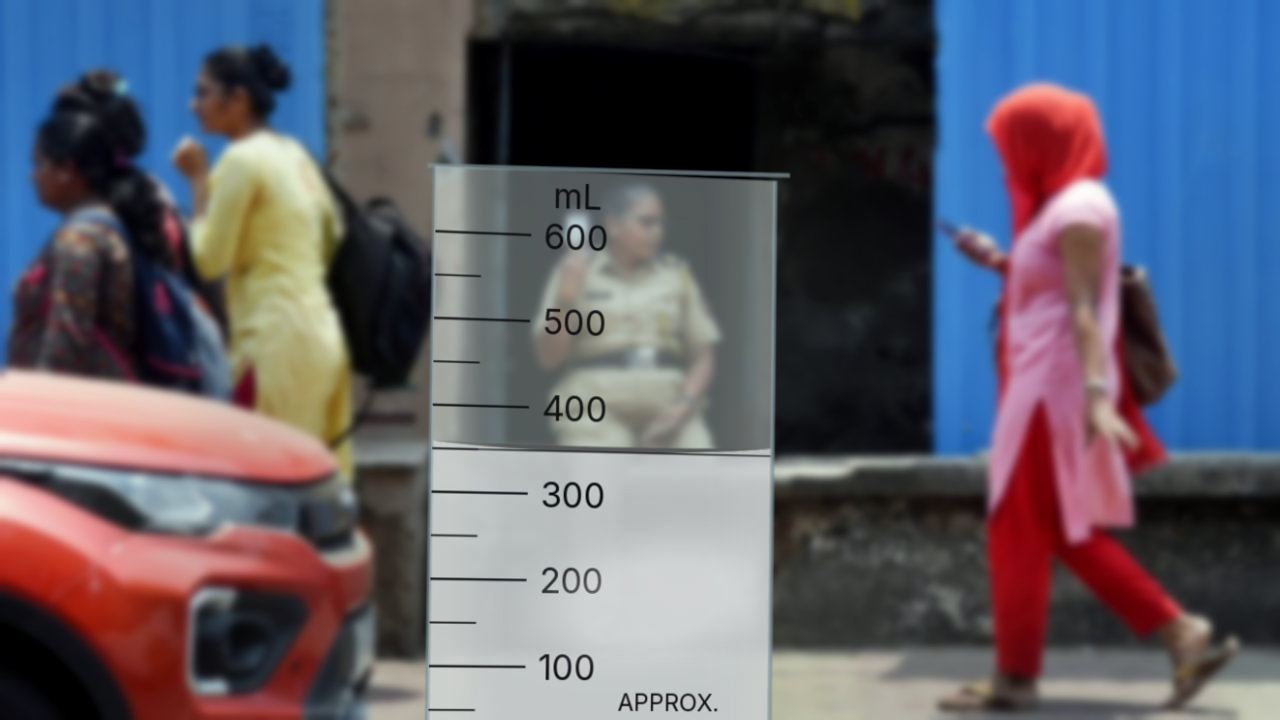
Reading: {"value": 350, "unit": "mL"}
